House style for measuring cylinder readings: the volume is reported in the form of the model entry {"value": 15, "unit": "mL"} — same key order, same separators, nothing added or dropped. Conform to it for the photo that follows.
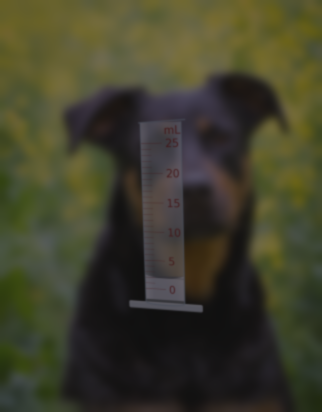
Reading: {"value": 2, "unit": "mL"}
